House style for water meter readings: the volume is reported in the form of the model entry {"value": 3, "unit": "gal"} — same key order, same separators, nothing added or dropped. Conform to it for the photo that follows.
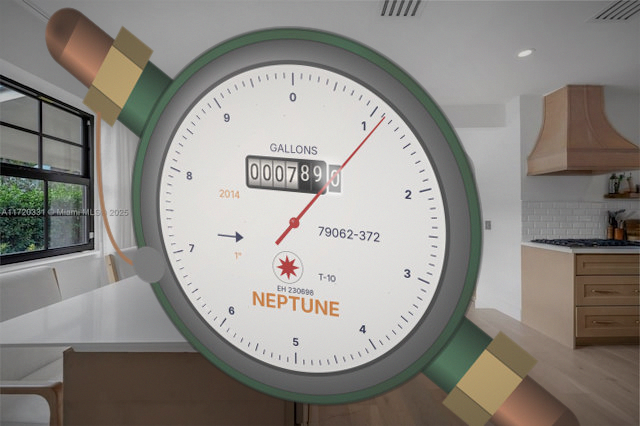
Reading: {"value": 7891.1, "unit": "gal"}
